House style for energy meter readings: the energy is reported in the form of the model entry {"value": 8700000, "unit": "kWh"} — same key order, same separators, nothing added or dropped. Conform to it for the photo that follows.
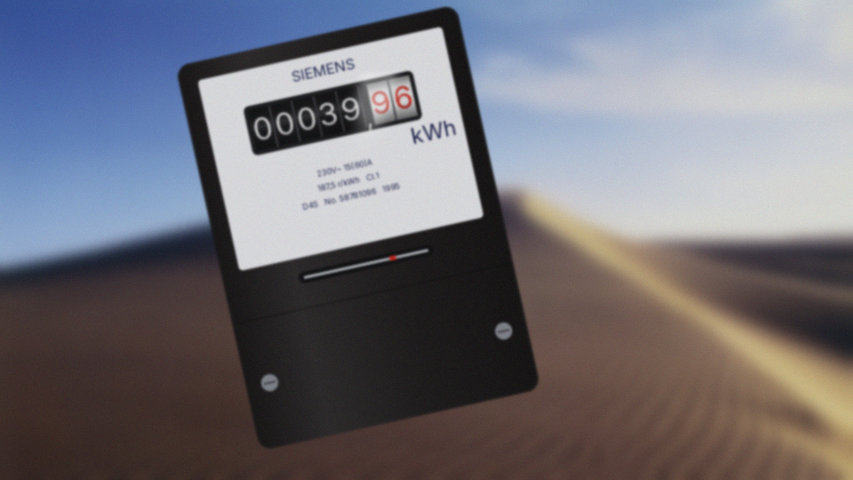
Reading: {"value": 39.96, "unit": "kWh"}
